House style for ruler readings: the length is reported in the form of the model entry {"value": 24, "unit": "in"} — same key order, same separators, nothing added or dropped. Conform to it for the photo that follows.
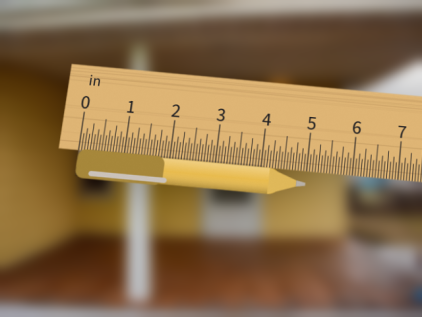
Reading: {"value": 5, "unit": "in"}
